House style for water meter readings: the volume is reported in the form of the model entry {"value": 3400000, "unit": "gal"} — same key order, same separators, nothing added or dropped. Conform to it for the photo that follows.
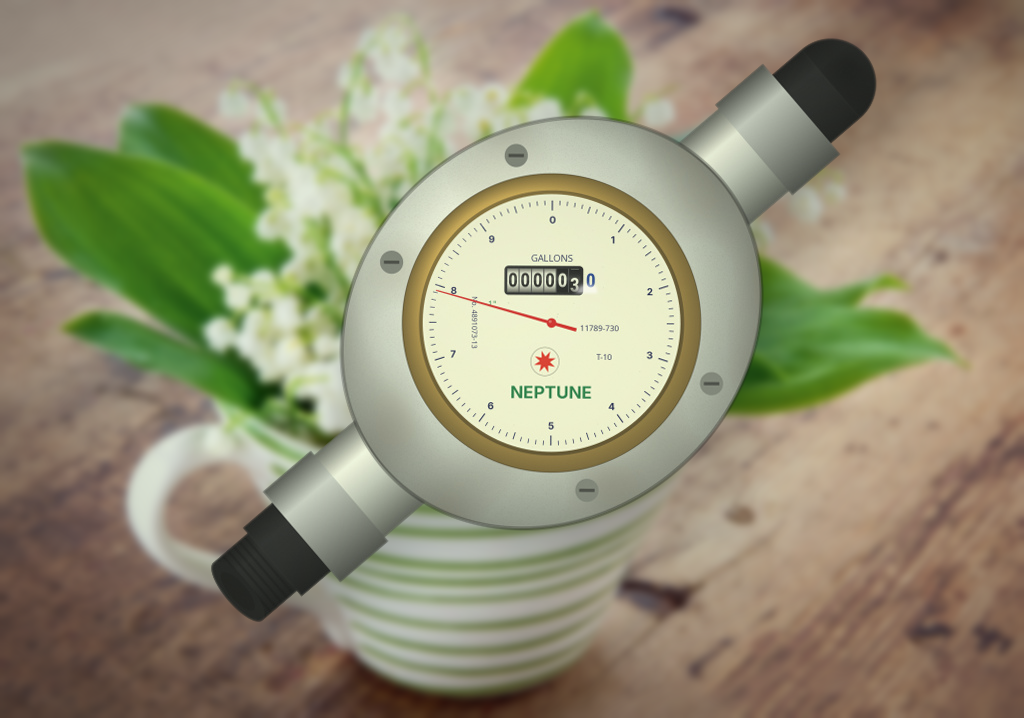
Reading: {"value": 27.9, "unit": "gal"}
